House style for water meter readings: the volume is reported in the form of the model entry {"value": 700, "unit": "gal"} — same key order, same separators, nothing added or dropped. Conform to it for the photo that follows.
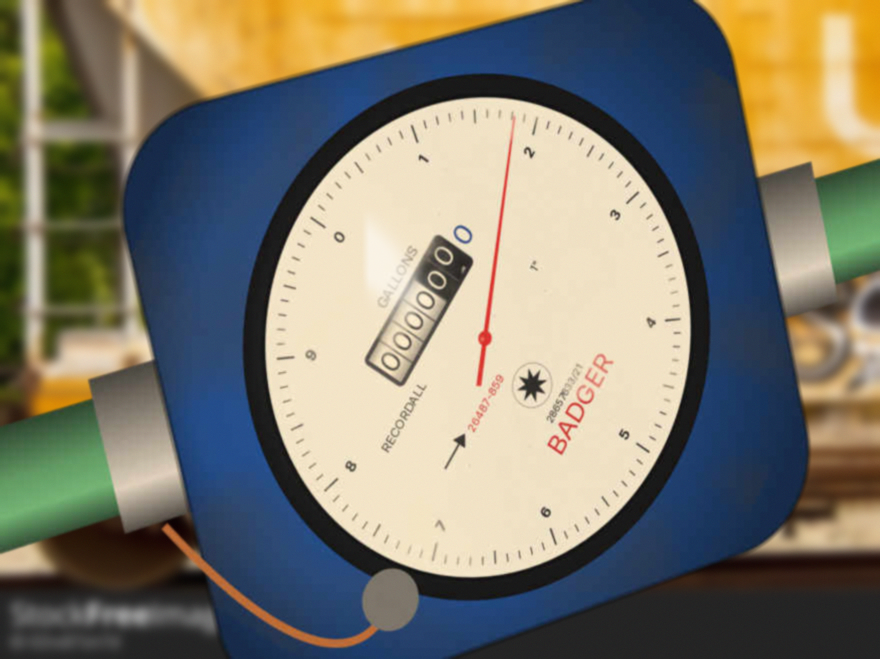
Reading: {"value": 1.8, "unit": "gal"}
